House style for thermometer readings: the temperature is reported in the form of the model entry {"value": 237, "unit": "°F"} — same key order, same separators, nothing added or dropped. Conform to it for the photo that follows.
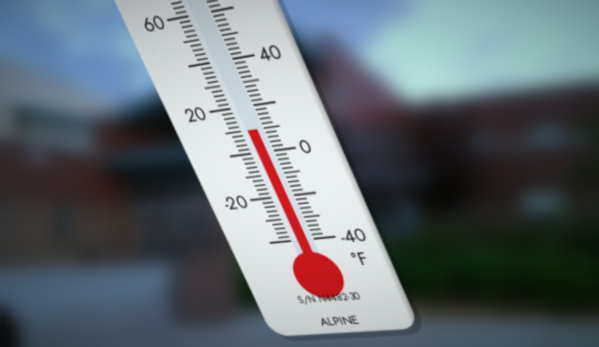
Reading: {"value": 10, "unit": "°F"}
